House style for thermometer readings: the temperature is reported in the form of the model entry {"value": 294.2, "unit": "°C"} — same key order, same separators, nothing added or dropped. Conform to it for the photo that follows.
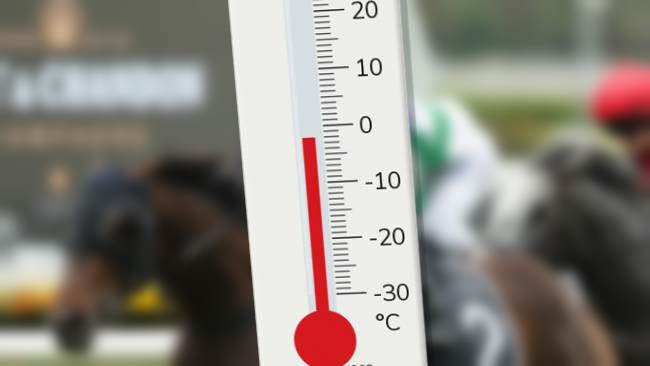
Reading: {"value": -2, "unit": "°C"}
